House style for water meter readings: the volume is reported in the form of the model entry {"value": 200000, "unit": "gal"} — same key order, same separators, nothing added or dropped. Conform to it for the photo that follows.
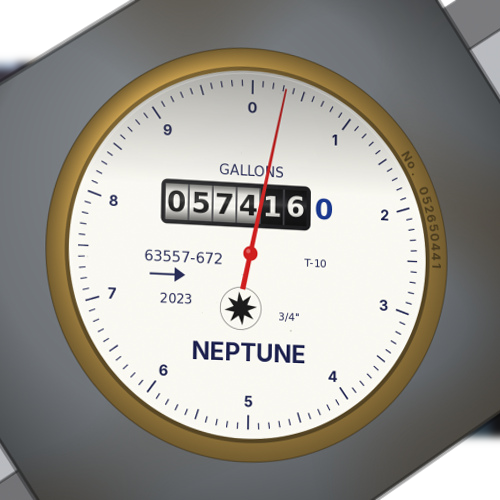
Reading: {"value": 574160.3, "unit": "gal"}
